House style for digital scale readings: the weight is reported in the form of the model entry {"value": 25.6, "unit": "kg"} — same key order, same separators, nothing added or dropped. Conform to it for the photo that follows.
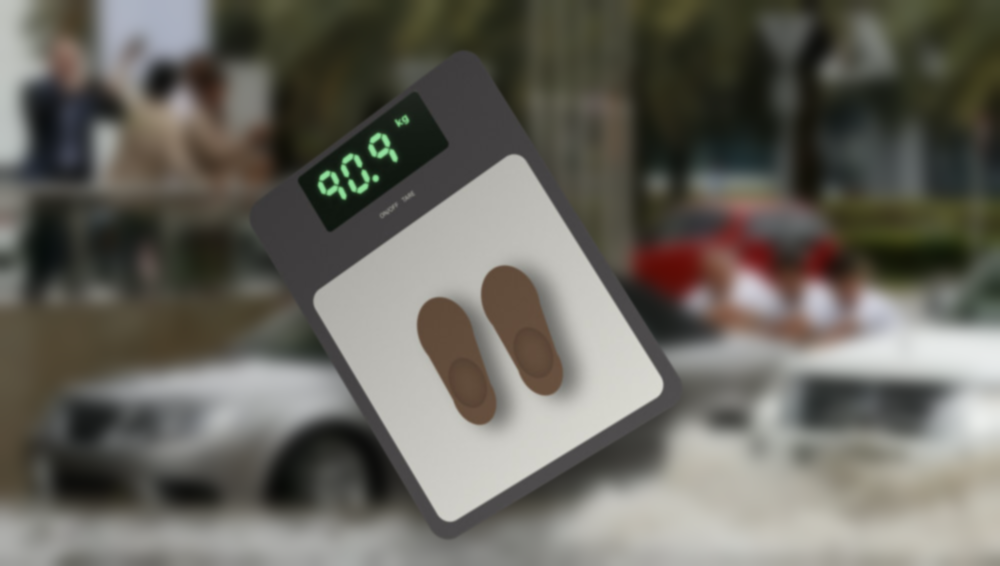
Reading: {"value": 90.9, "unit": "kg"}
